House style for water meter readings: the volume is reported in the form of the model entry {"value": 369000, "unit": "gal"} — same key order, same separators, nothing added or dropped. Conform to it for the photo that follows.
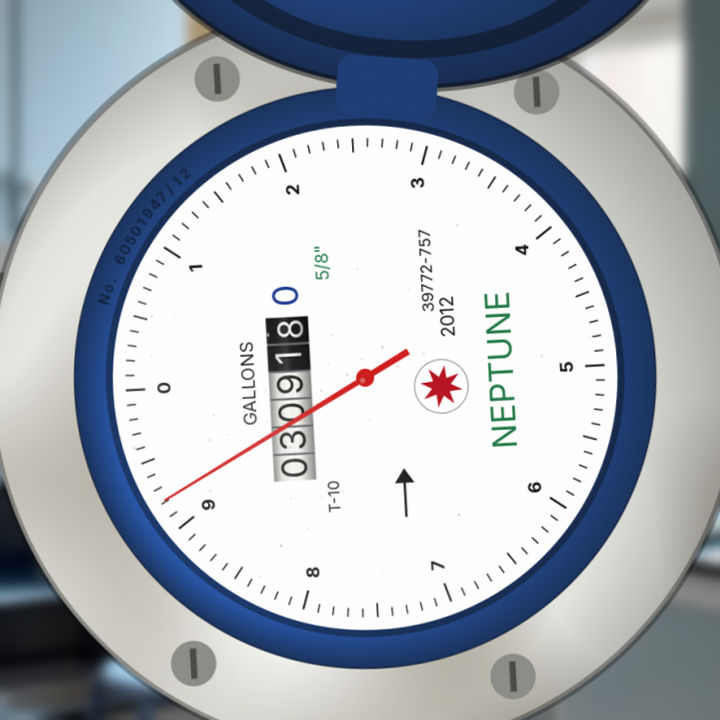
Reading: {"value": 309179.2, "unit": "gal"}
